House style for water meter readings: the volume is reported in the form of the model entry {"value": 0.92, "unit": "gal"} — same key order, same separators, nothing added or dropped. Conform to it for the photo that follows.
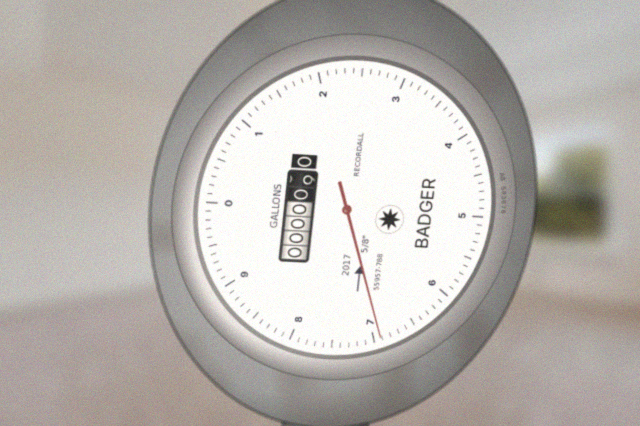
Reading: {"value": 86.9, "unit": "gal"}
